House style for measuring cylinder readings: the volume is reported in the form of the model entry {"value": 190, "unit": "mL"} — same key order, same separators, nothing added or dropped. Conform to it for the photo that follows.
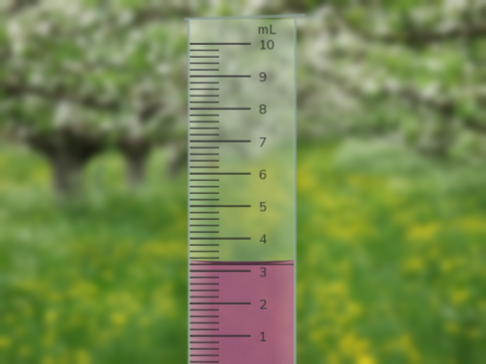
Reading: {"value": 3.2, "unit": "mL"}
